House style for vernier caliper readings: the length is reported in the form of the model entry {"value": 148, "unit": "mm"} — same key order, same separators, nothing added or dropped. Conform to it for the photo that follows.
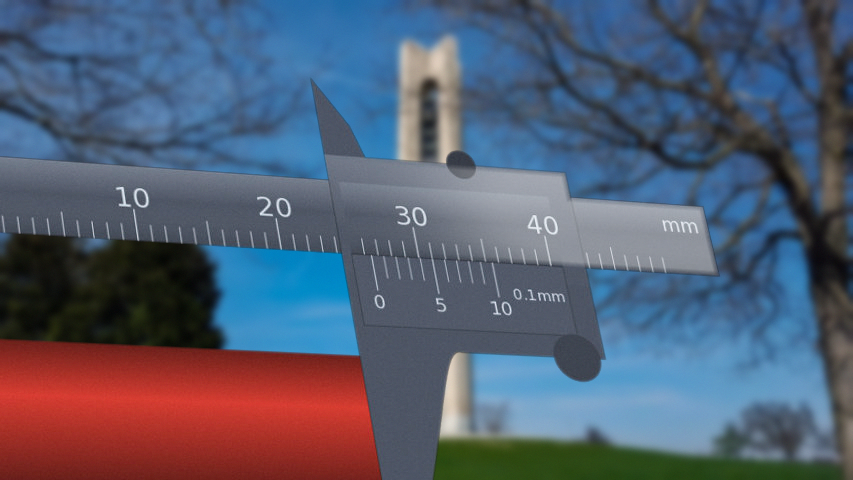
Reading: {"value": 26.5, "unit": "mm"}
